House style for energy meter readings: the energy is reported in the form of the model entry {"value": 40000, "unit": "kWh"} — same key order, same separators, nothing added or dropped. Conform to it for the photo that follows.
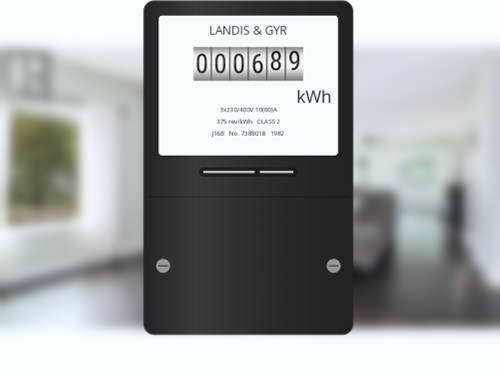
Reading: {"value": 689, "unit": "kWh"}
